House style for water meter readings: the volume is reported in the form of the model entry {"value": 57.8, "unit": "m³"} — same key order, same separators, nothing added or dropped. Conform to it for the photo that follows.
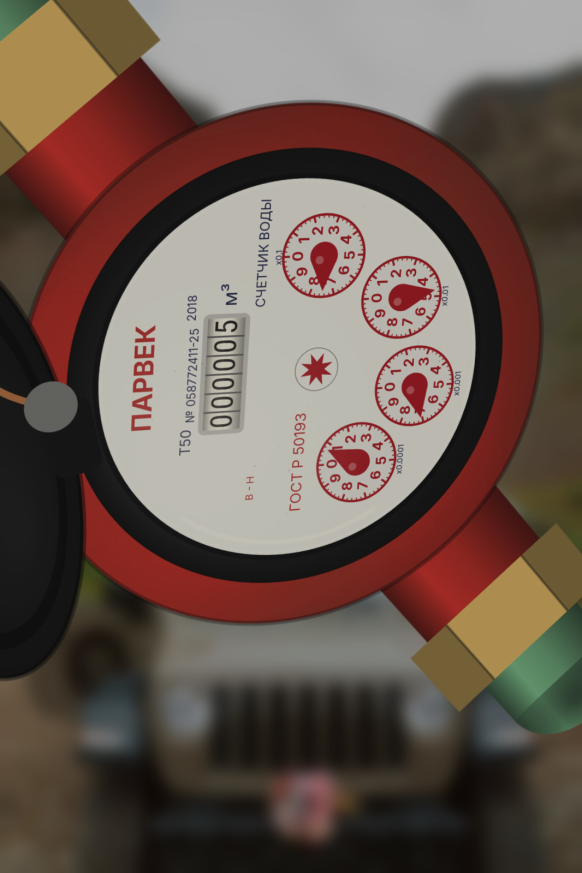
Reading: {"value": 5.7470, "unit": "m³"}
